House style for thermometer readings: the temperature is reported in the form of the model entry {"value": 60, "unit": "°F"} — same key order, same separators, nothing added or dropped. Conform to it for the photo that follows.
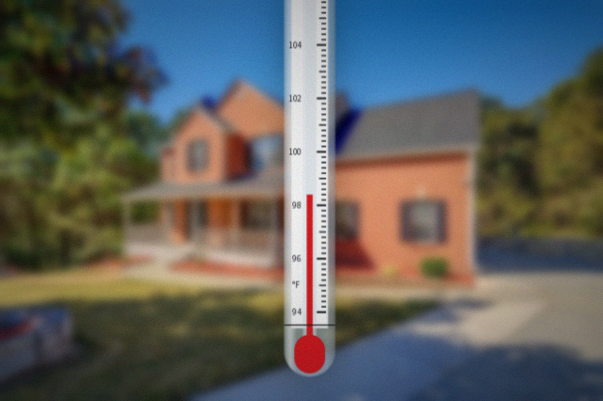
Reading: {"value": 98.4, "unit": "°F"}
